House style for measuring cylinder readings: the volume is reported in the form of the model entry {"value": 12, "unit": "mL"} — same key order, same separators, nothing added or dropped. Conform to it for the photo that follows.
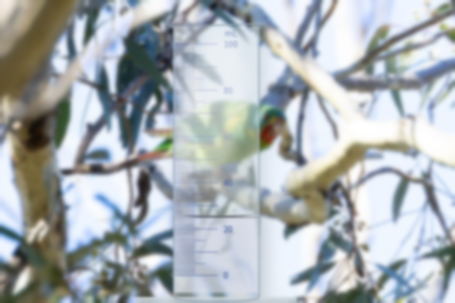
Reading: {"value": 25, "unit": "mL"}
